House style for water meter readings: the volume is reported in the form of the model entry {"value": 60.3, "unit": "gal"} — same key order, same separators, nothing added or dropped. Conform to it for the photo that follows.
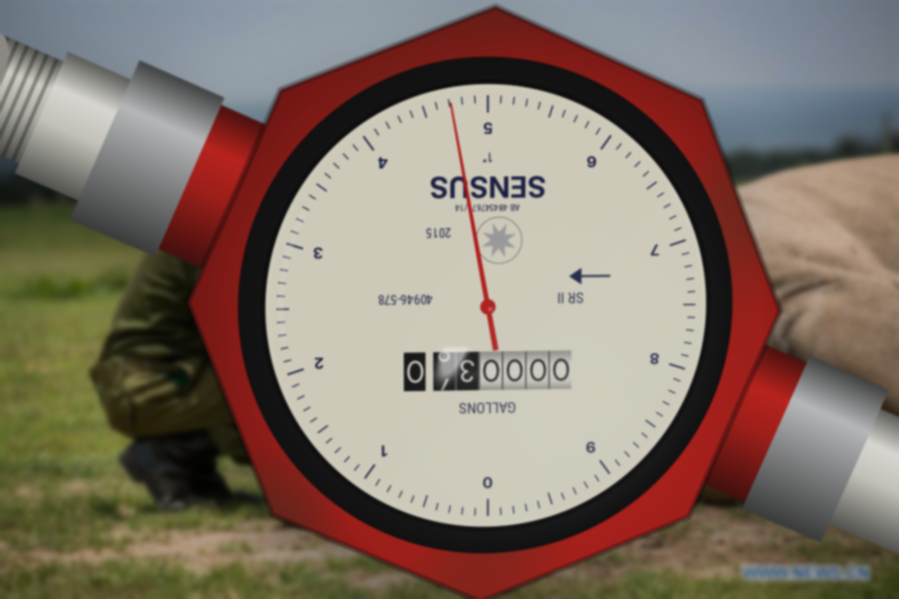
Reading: {"value": 374.7, "unit": "gal"}
